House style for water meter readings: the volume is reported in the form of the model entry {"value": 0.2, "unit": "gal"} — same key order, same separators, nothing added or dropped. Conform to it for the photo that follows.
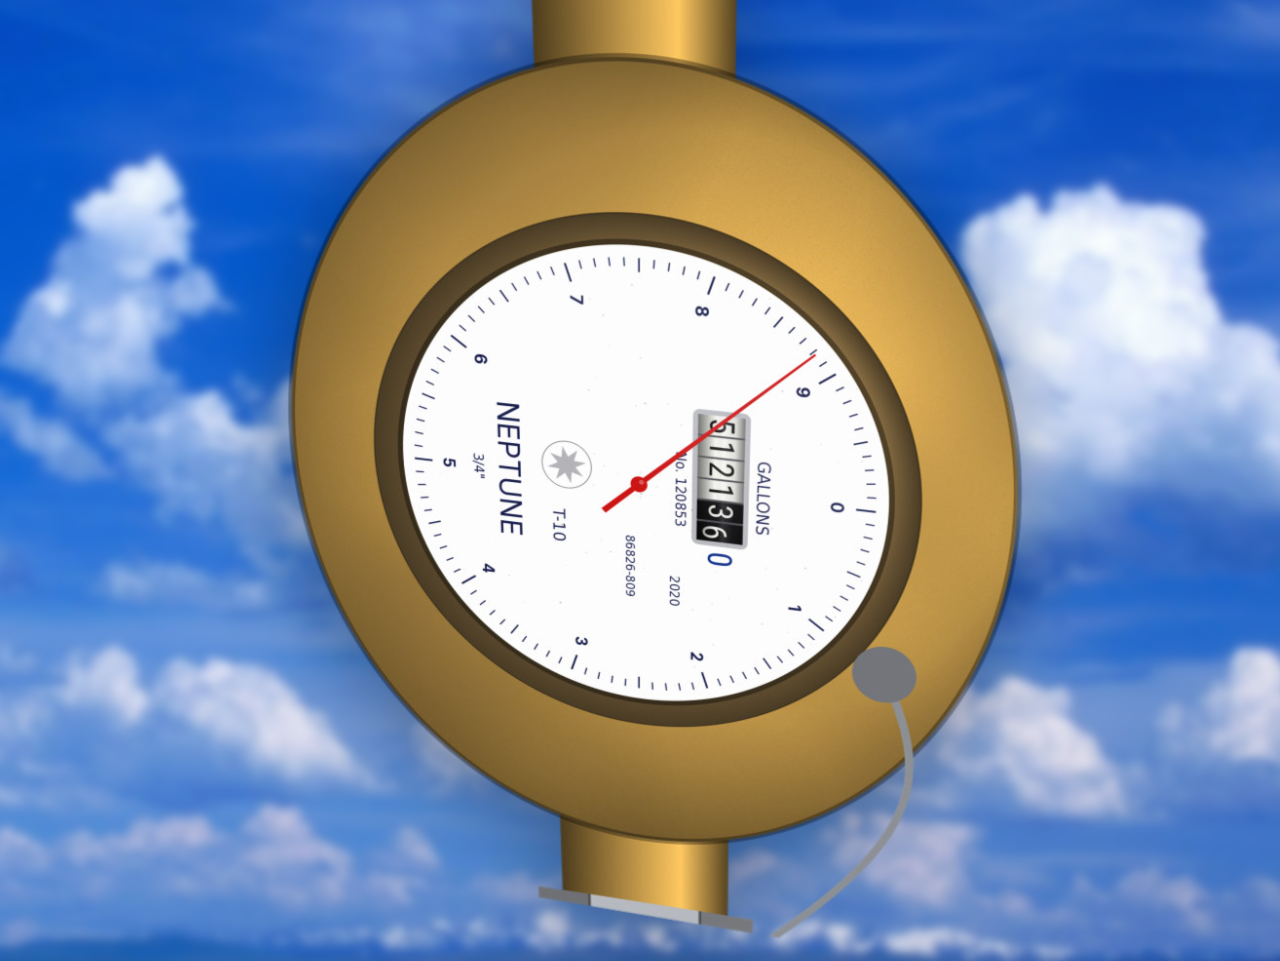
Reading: {"value": 5121358.8, "unit": "gal"}
